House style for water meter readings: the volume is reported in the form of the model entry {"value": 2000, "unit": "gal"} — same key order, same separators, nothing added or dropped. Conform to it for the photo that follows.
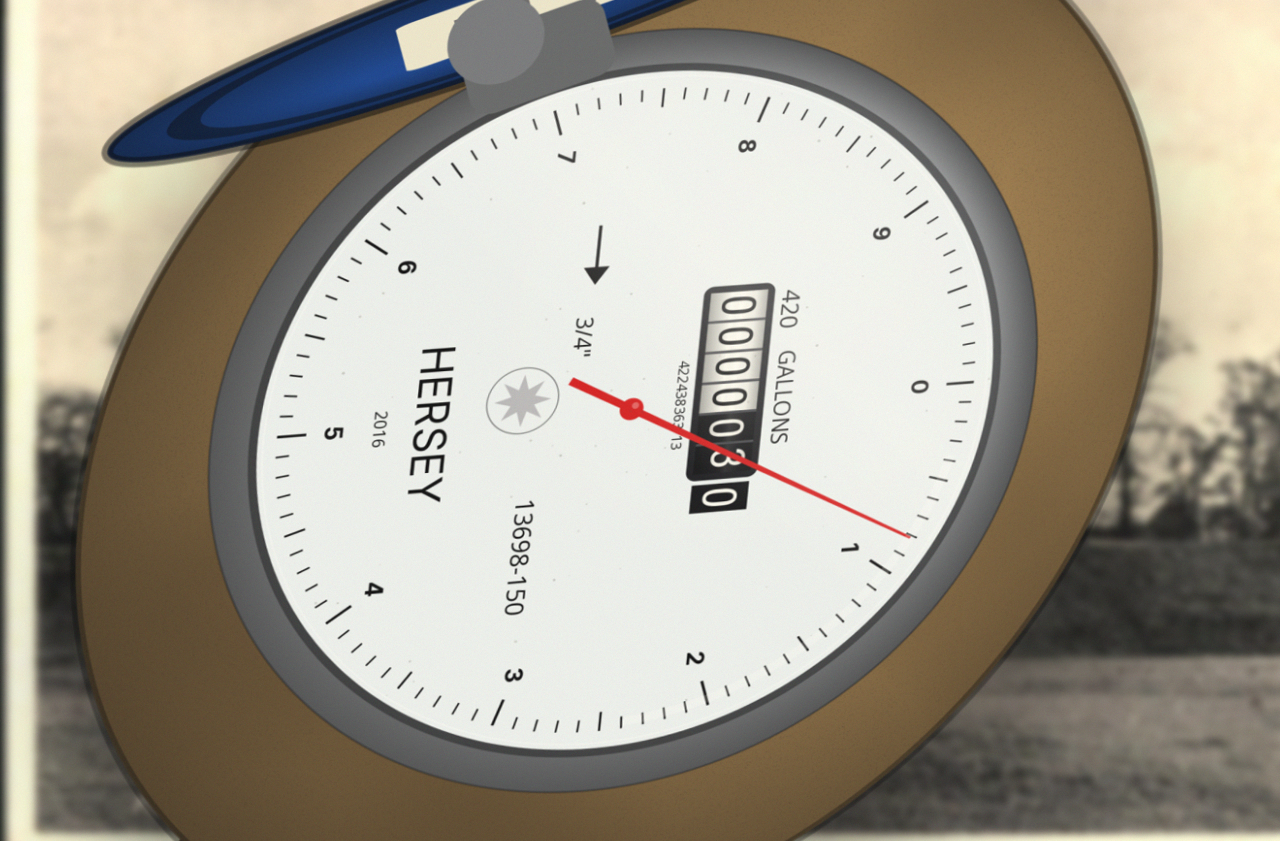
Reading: {"value": 30.8, "unit": "gal"}
